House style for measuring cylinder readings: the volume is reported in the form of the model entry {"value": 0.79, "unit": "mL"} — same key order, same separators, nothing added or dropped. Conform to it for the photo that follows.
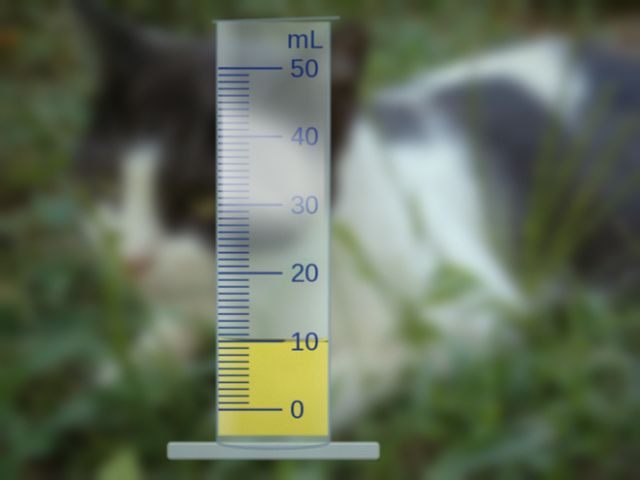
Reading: {"value": 10, "unit": "mL"}
